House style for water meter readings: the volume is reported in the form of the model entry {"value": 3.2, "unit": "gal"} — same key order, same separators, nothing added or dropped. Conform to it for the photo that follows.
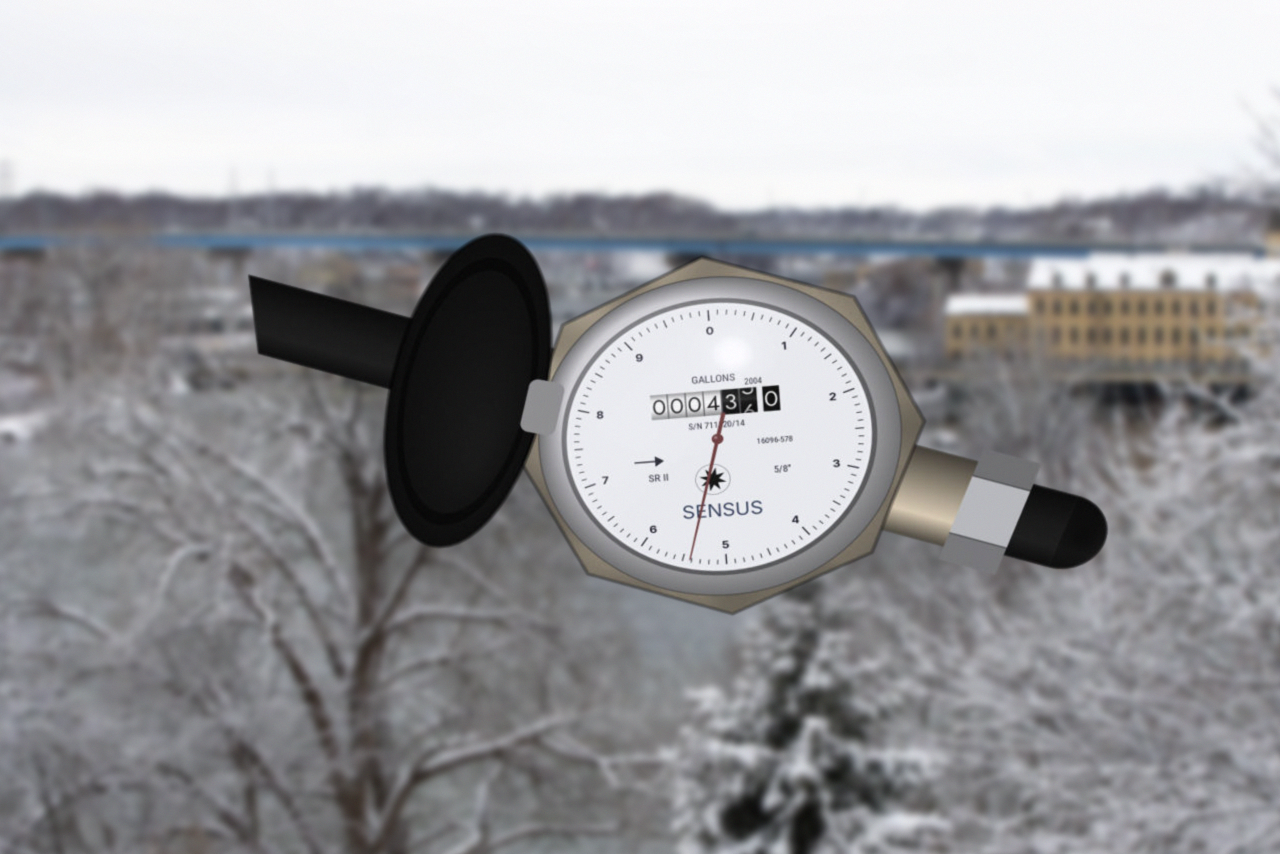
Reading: {"value": 4355.4, "unit": "gal"}
